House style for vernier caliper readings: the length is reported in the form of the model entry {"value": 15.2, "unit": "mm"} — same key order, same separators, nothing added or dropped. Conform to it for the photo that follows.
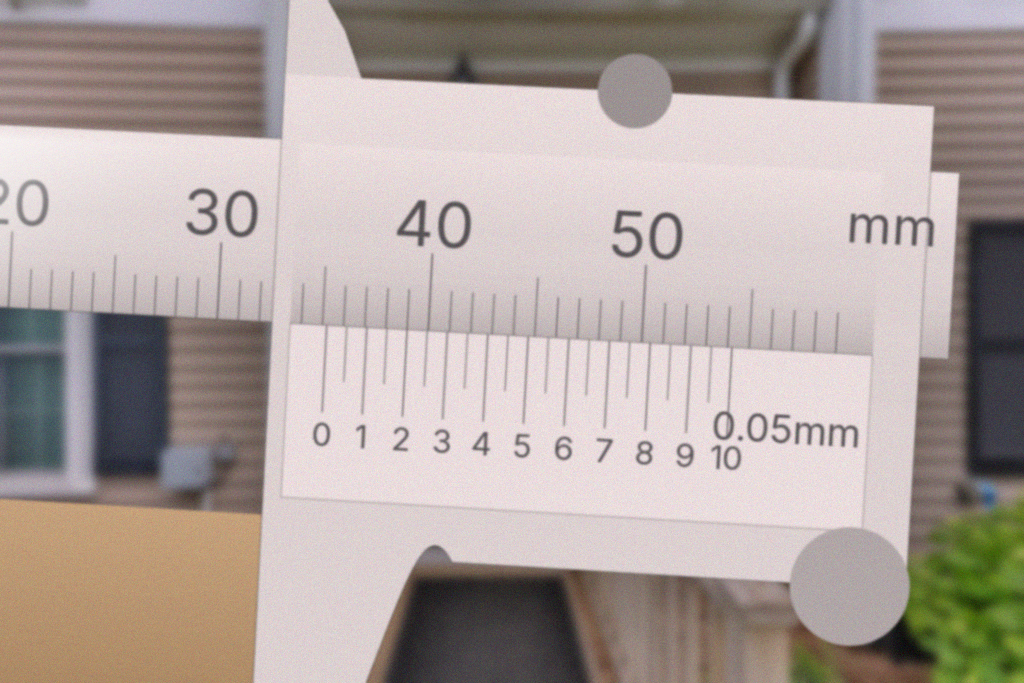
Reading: {"value": 35.2, "unit": "mm"}
